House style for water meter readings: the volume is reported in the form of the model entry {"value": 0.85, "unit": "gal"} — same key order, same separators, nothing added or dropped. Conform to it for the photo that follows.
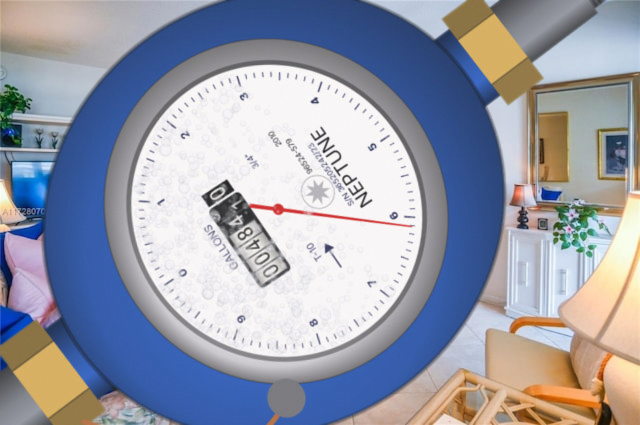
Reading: {"value": 48406.1, "unit": "gal"}
